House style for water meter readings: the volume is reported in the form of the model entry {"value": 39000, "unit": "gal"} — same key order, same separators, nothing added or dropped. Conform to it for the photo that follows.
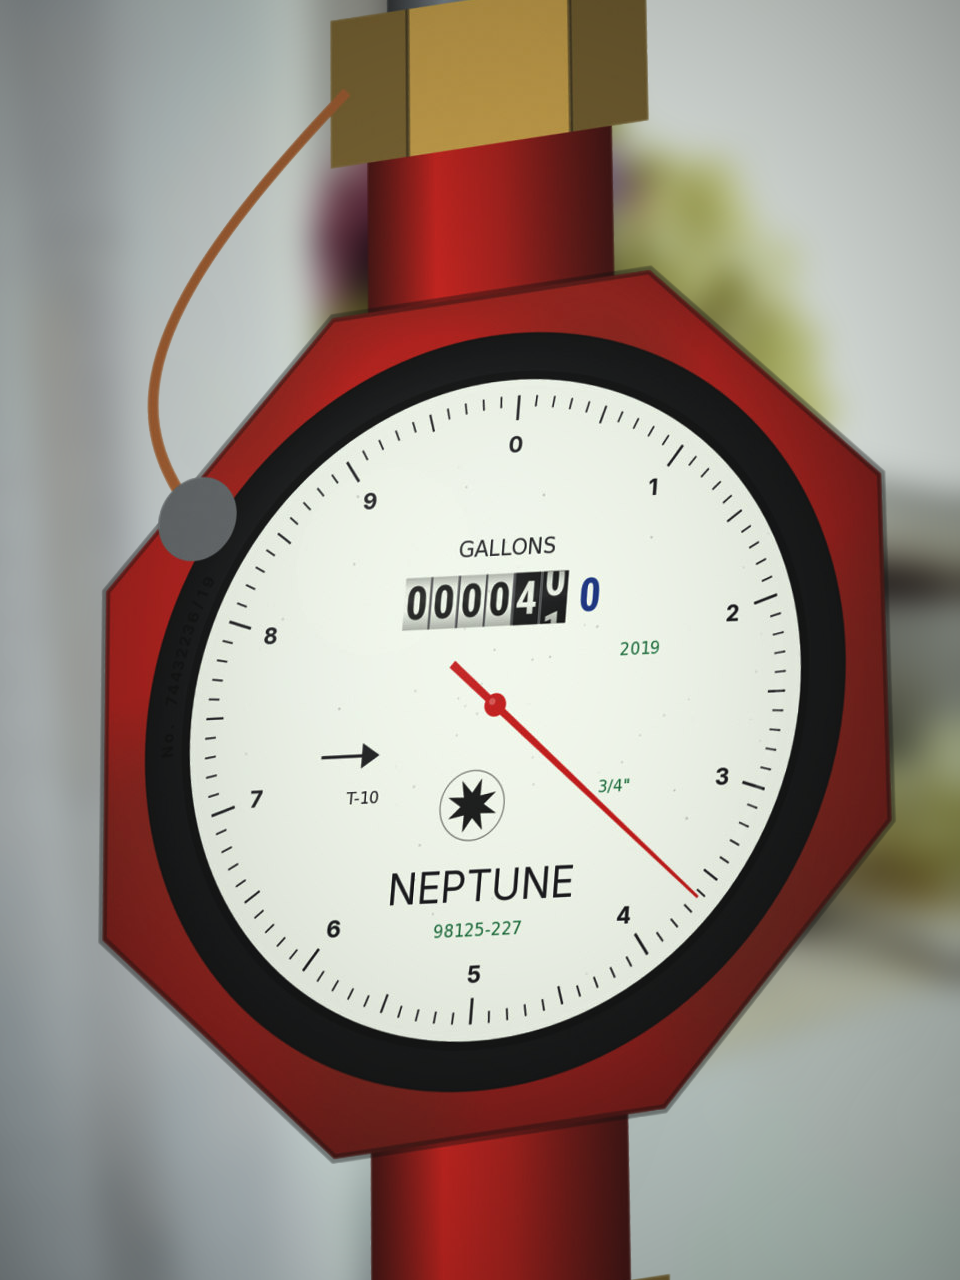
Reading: {"value": 403.6, "unit": "gal"}
